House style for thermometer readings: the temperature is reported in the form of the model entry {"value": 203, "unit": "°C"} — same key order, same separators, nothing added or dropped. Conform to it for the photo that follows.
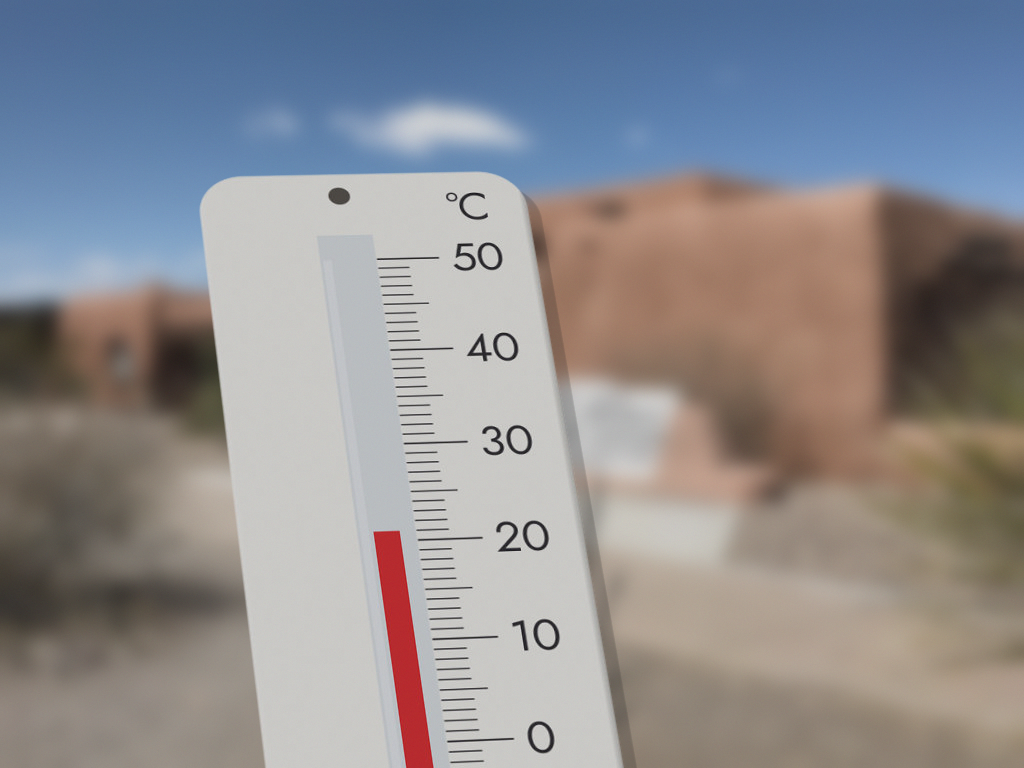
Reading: {"value": 21, "unit": "°C"}
